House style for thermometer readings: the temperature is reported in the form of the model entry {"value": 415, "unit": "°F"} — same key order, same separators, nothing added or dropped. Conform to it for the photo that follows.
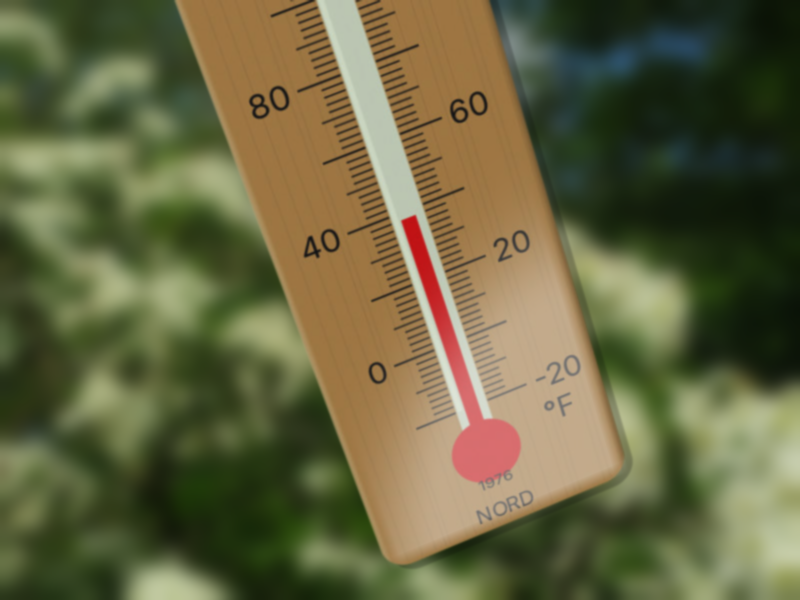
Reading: {"value": 38, "unit": "°F"}
